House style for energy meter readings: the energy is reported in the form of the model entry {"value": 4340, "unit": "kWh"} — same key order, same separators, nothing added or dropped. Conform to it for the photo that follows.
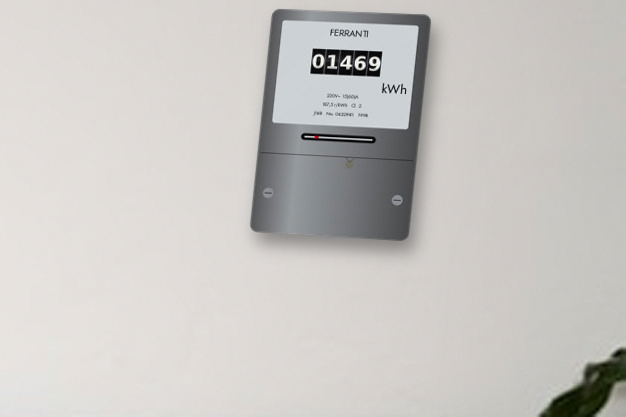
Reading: {"value": 1469, "unit": "kWh"}
